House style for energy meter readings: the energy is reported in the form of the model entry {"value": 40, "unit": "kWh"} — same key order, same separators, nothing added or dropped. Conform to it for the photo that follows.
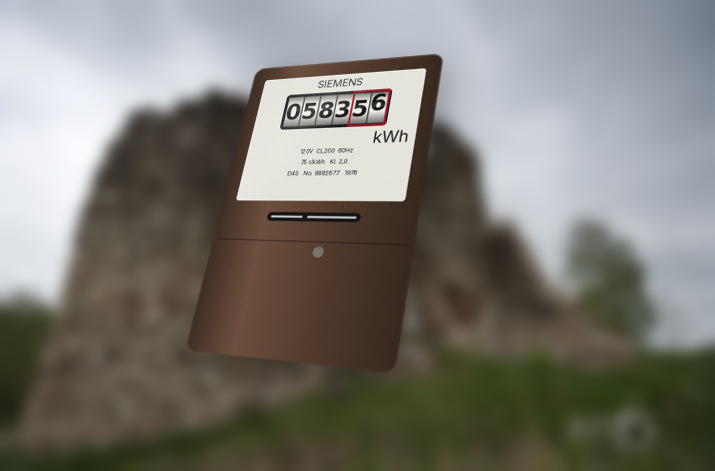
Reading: {"value": 583.56, "unit": "kWh"}
